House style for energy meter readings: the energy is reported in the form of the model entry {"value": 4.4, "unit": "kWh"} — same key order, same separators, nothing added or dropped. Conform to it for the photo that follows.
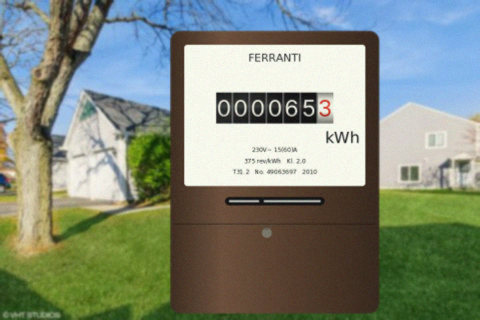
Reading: {"value": 65.3, "unit": "kWh"}
